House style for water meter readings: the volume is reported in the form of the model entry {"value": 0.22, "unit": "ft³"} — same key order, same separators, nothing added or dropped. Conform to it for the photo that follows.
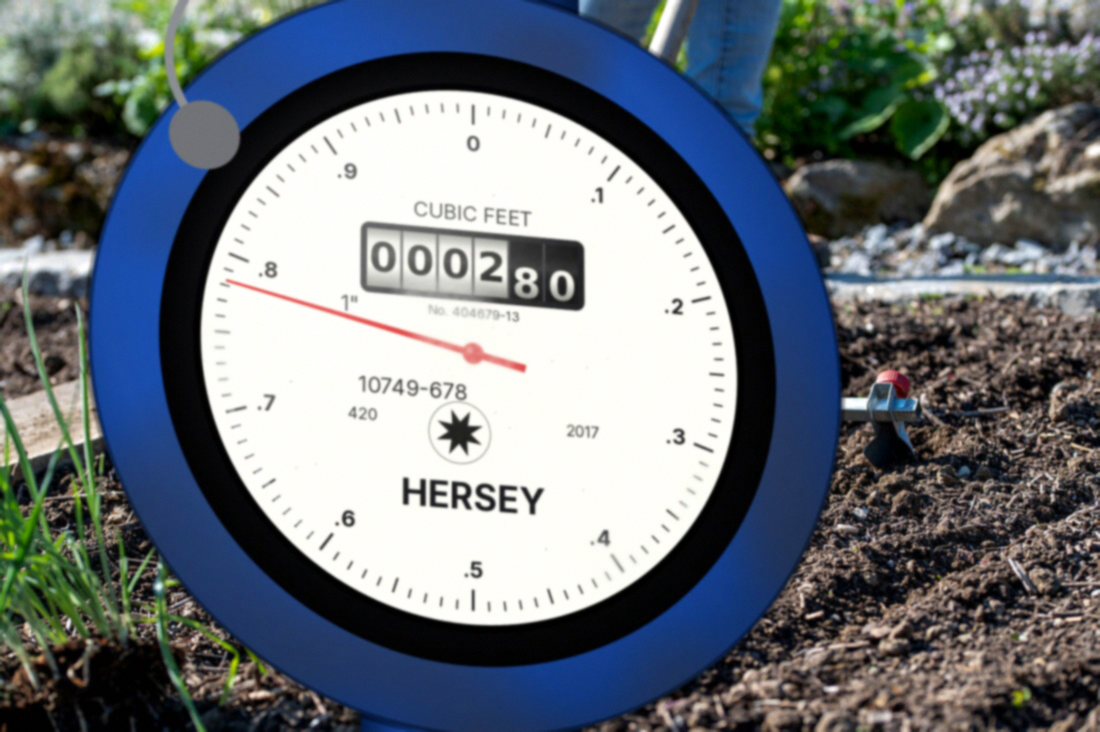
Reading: {"value": 279.78, "unit": "ft³"}
